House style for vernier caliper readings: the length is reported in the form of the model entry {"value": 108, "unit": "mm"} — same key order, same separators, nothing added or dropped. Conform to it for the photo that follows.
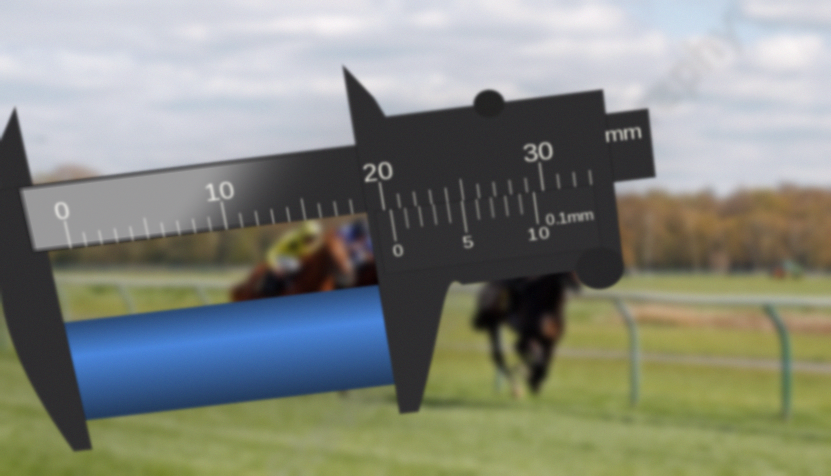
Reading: {"value": 20.4, "unit": "mm"}
